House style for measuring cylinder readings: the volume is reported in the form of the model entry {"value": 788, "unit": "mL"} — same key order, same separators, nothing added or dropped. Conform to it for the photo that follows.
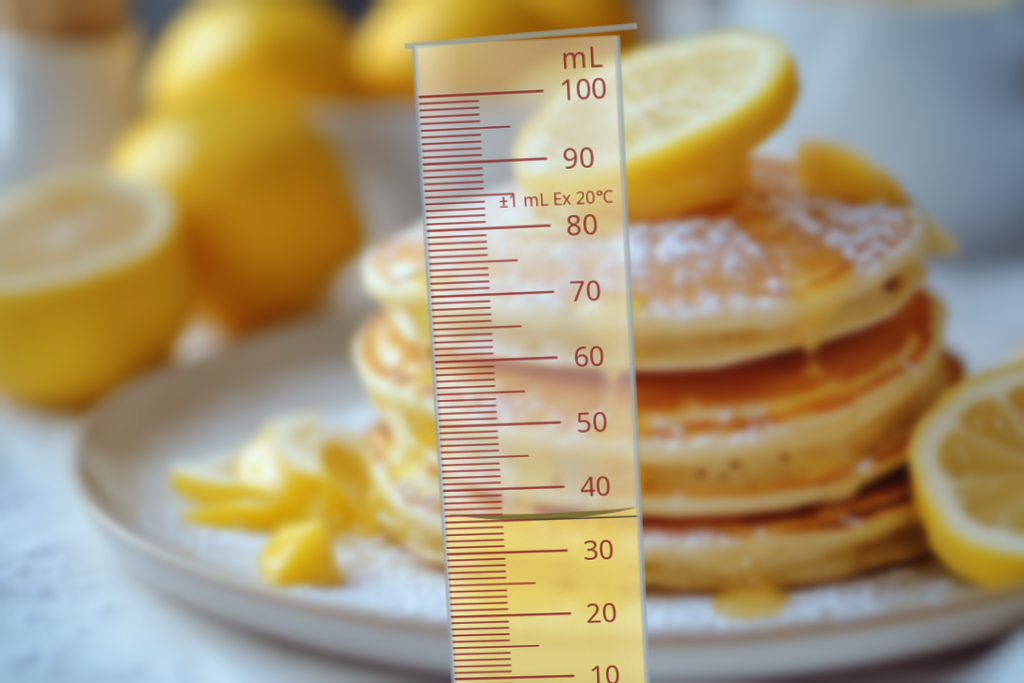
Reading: {"value": 35, "unit": "mL"}
